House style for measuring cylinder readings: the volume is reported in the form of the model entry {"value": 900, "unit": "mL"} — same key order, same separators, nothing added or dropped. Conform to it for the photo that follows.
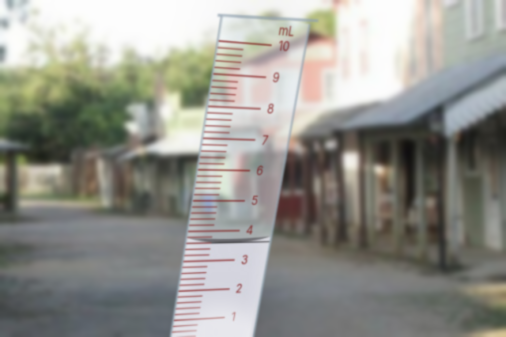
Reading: {"value": 3.6, "unit": "mL"}
